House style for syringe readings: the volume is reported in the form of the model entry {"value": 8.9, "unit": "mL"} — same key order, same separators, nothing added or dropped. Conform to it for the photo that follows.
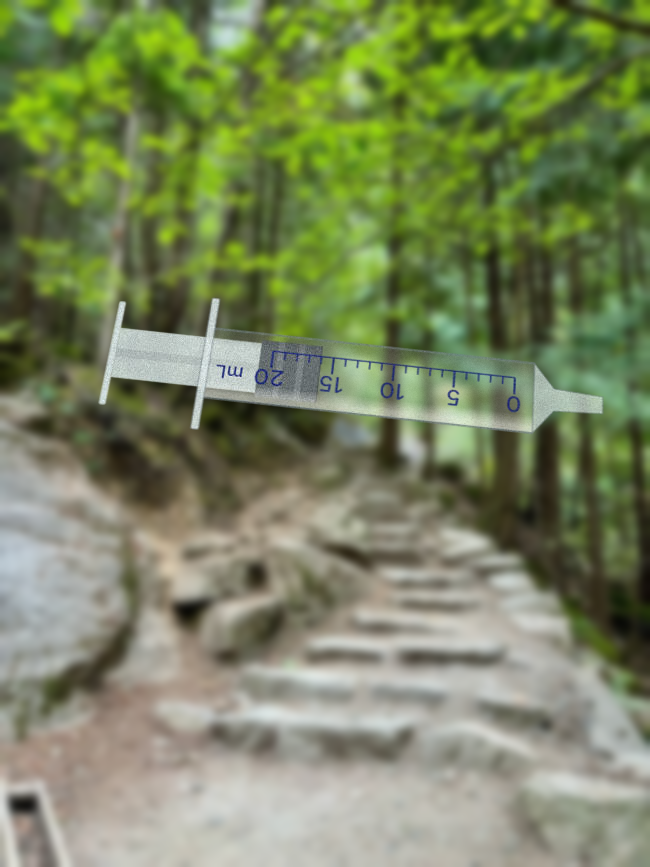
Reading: {"value": 16, "unit": "mL"}
